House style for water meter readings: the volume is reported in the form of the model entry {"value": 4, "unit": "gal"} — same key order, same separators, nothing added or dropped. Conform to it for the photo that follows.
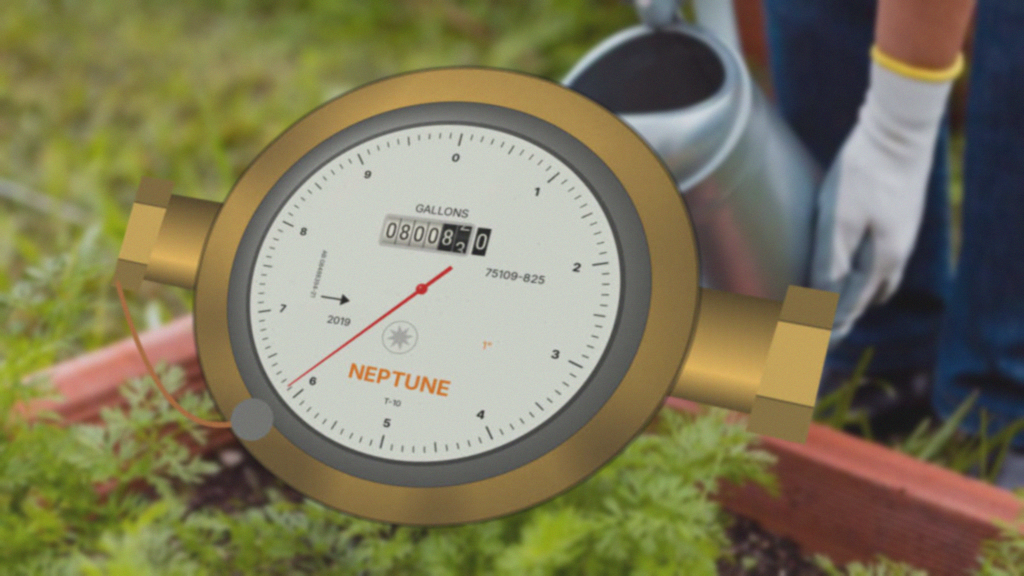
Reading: {"value": 800826.1, "unit": "gal"}
